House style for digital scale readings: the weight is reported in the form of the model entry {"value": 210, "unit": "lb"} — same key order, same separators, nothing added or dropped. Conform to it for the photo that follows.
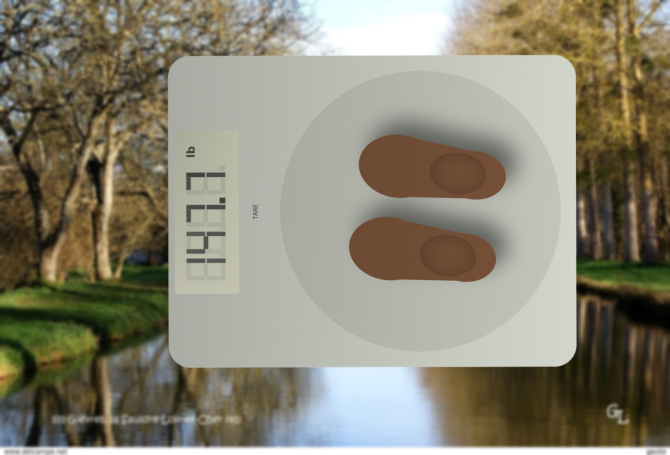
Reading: {"value": 147.7, "unit": "lb"}
